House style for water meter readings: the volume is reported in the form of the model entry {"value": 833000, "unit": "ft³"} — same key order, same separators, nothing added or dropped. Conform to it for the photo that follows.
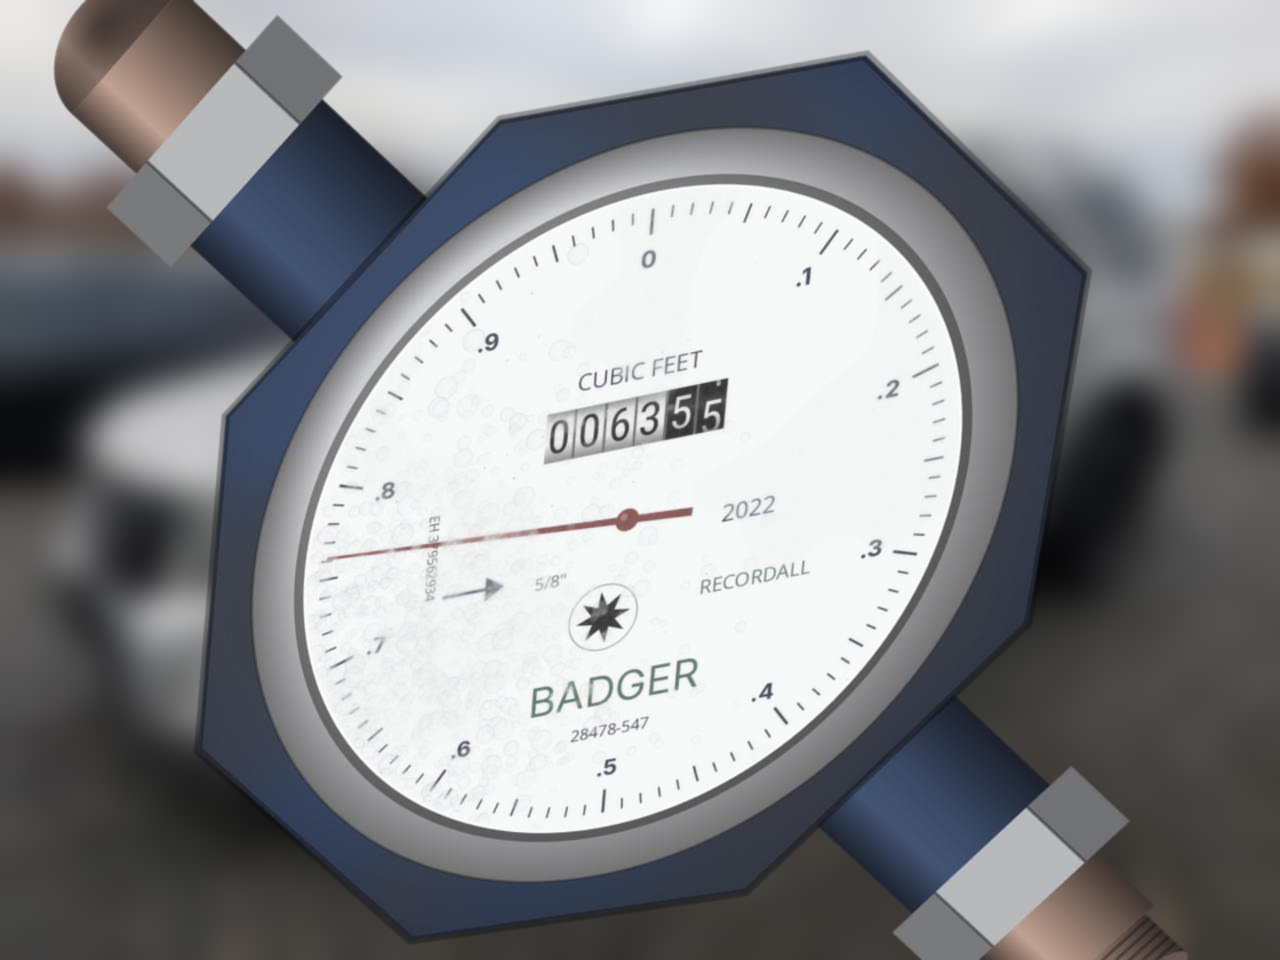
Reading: {"value": 6354.76, "unit": "ft³"}
